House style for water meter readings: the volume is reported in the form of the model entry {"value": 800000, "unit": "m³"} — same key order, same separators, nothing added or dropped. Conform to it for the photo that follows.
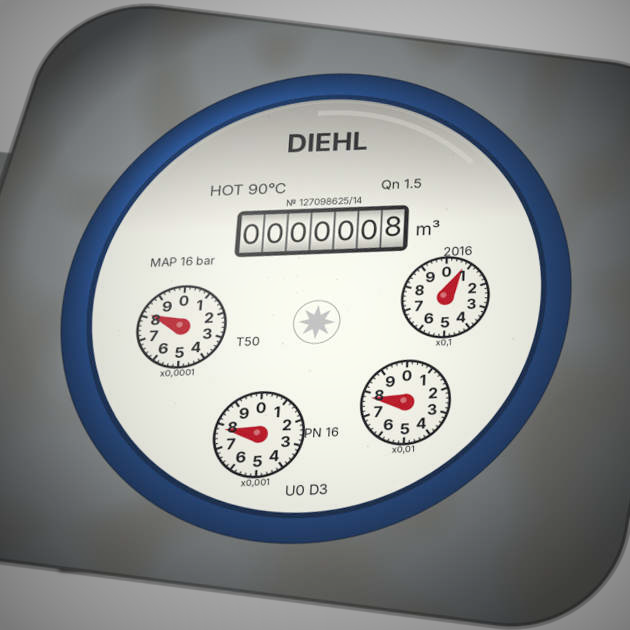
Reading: {"value": 8.0778, "unit": "m³"}
